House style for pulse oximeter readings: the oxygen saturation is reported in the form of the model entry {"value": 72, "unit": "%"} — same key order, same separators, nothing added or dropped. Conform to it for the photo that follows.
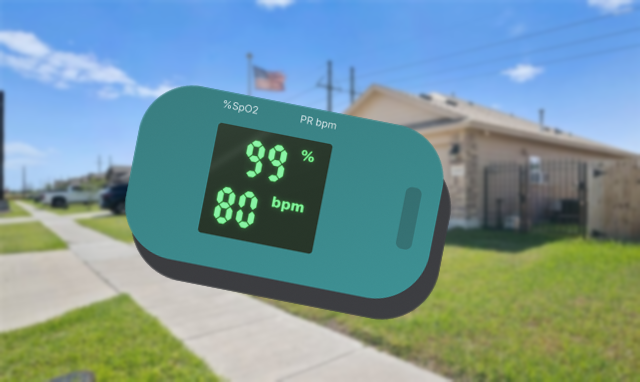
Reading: {"value": 99, "unit": "%"}
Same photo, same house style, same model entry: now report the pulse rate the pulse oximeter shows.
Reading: {"value": 80, "unit": "bpm"}
